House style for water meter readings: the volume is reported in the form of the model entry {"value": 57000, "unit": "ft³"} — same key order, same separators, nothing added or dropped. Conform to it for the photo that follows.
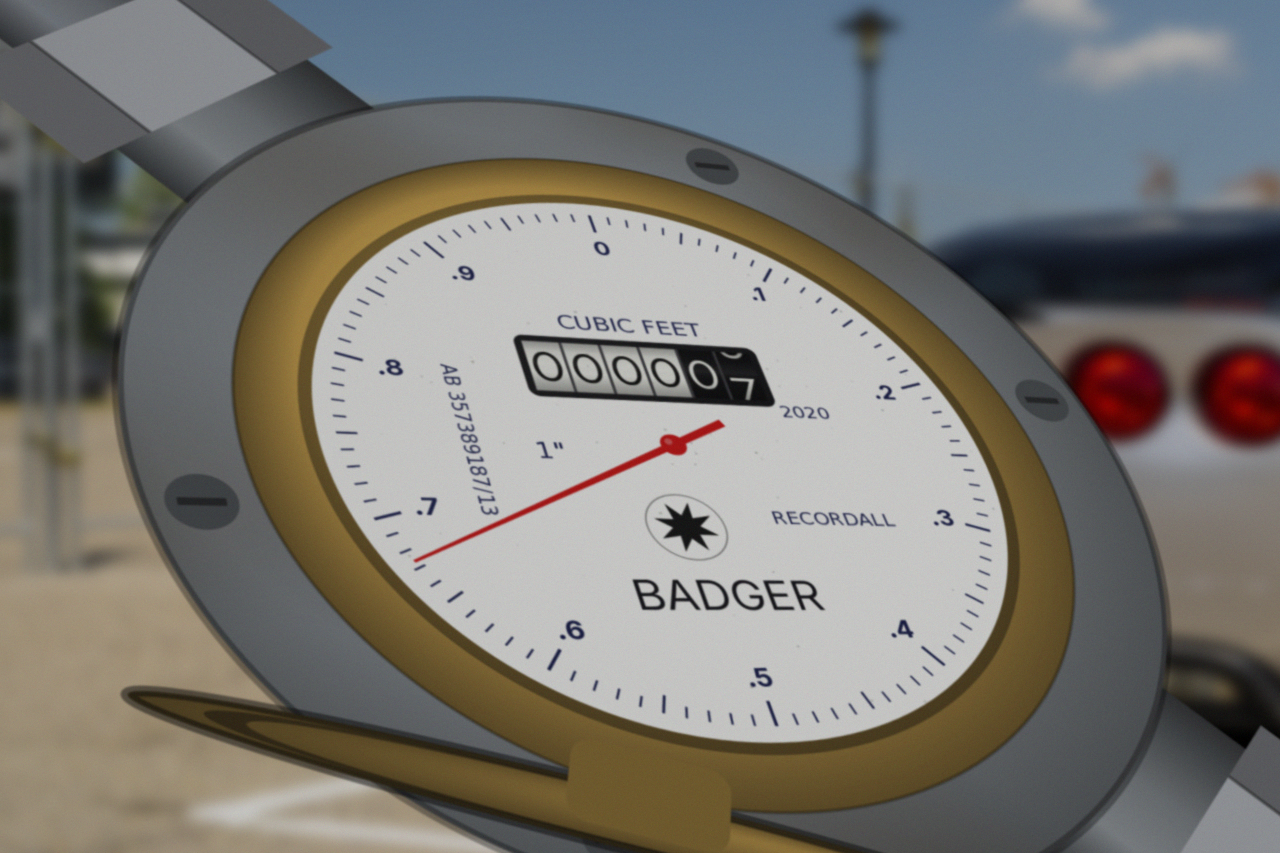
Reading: {"value": 6.67, "unit": "ft³"}
